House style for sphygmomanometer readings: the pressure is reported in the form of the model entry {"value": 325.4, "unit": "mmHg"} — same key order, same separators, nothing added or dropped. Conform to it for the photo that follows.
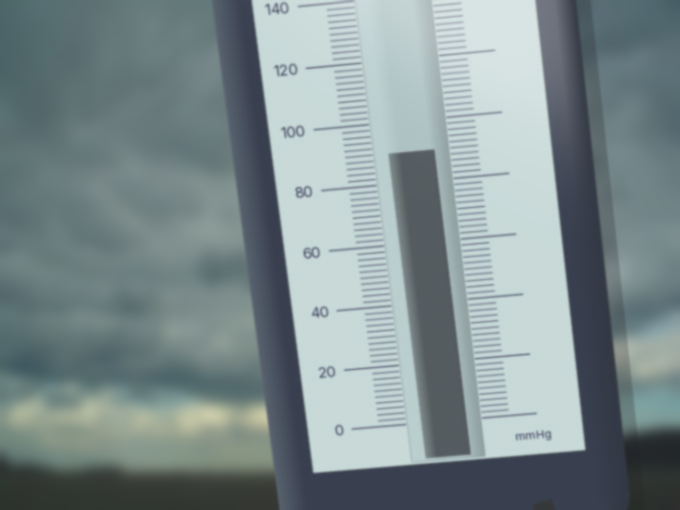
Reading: {"value": 90, "unit": "mmHg"}
